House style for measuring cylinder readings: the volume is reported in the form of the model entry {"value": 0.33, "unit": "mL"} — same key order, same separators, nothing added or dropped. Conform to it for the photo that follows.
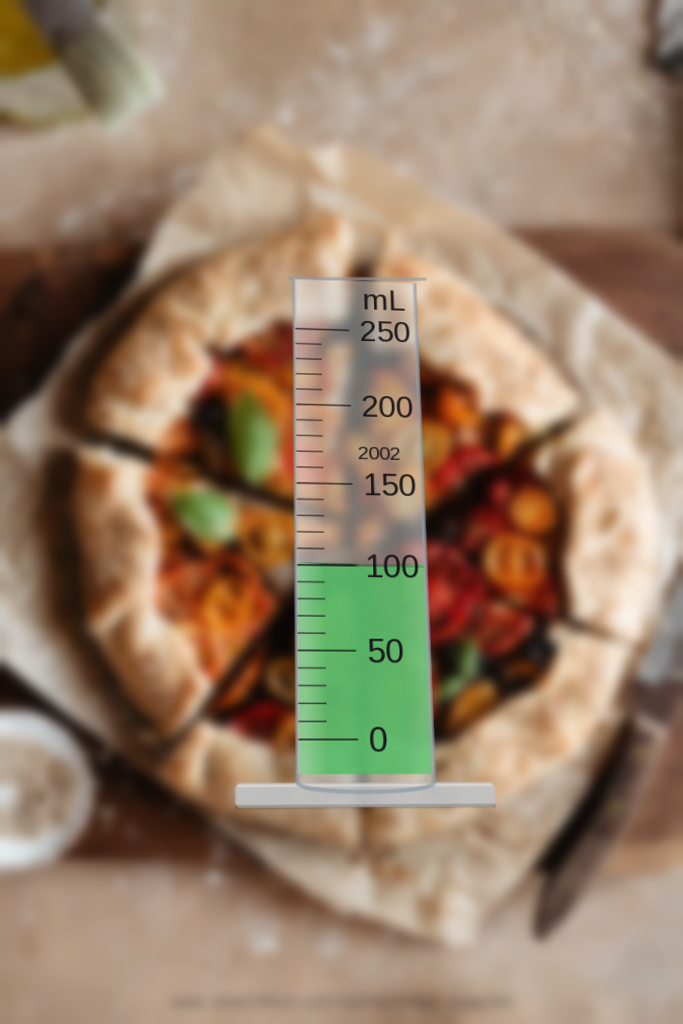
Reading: {"value": 100, "unit": "mL"}
